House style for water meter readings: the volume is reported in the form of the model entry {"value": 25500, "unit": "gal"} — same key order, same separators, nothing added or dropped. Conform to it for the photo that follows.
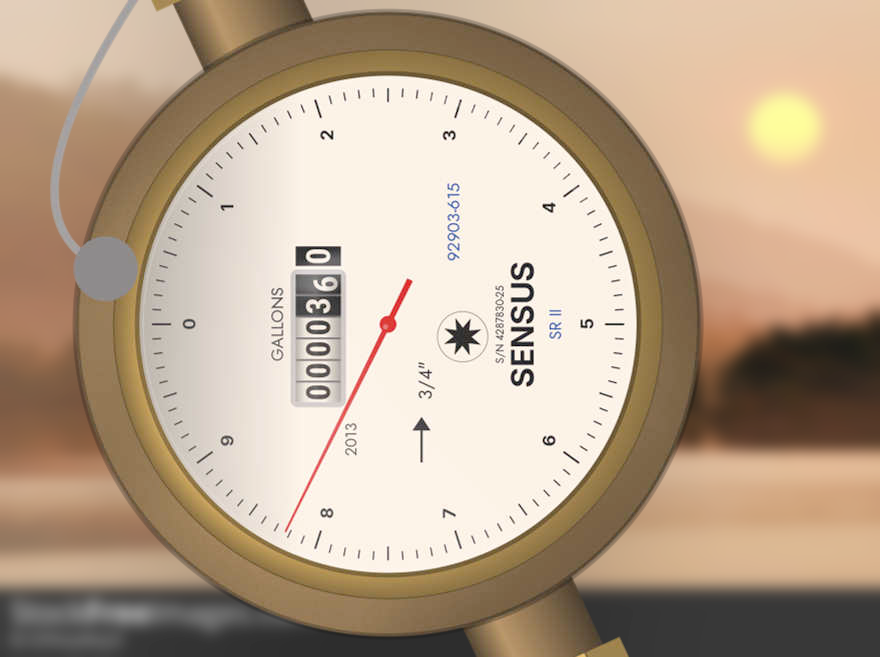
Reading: {"value": 358.2, "unit": "gal"}
